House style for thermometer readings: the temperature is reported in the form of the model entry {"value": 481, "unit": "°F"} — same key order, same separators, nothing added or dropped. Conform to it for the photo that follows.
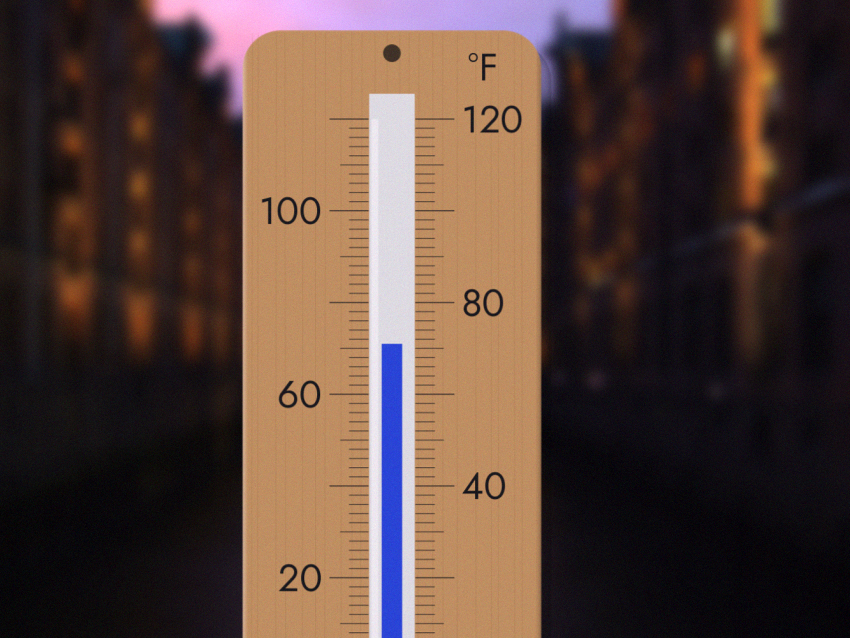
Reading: {"value": 71, "unit": "°F"}
